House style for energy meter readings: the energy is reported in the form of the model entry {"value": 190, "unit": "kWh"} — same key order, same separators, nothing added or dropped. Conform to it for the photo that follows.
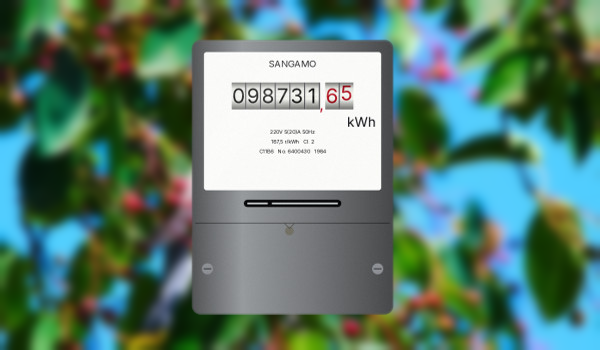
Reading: {"value": 98731.65, "unit": "kWh"}
